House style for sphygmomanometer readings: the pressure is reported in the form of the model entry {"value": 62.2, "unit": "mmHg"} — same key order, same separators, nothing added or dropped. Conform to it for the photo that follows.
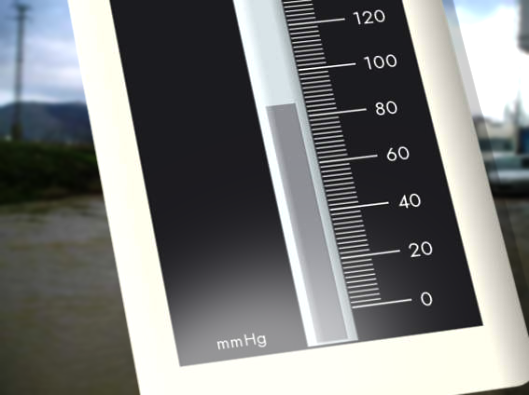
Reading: {"value": 86, "unit": "mmHg"}
